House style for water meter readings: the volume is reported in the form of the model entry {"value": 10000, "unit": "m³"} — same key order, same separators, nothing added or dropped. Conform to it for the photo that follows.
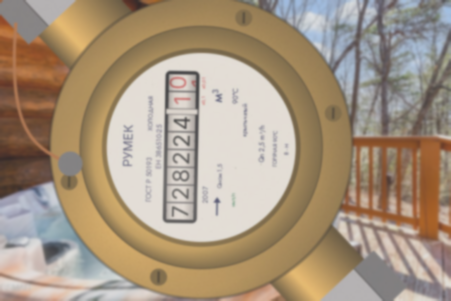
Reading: {"value": 728224.10, "unit": "m³"}
